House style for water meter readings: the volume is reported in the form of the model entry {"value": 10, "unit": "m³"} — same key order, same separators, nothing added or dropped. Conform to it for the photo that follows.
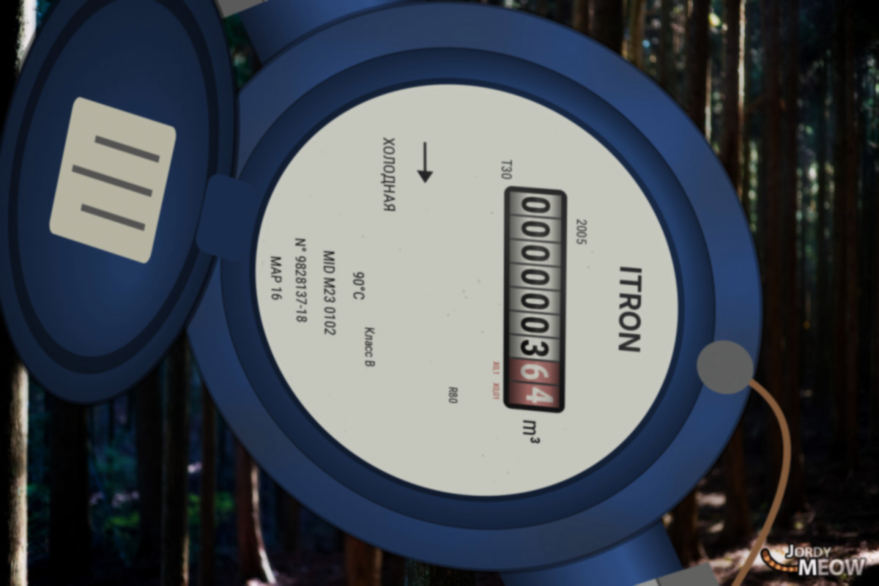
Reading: {"value": 3.64, "unit": "m³"}
